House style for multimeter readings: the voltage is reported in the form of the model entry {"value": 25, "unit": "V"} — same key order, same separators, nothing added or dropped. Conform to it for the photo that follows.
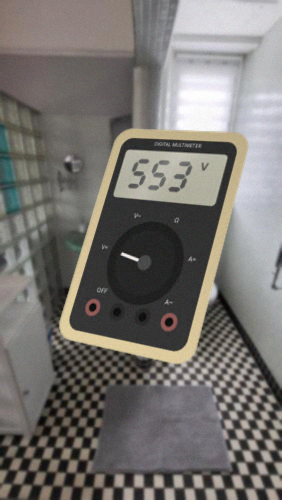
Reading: {"value": 553, "unit": "V"}
